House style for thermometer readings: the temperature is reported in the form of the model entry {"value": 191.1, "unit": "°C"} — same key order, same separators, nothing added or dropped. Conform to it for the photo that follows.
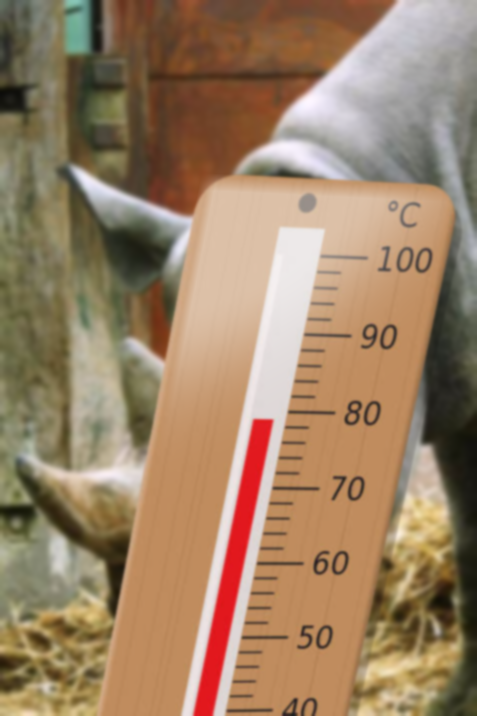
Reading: {"value": 79, "unit": "°C"}
